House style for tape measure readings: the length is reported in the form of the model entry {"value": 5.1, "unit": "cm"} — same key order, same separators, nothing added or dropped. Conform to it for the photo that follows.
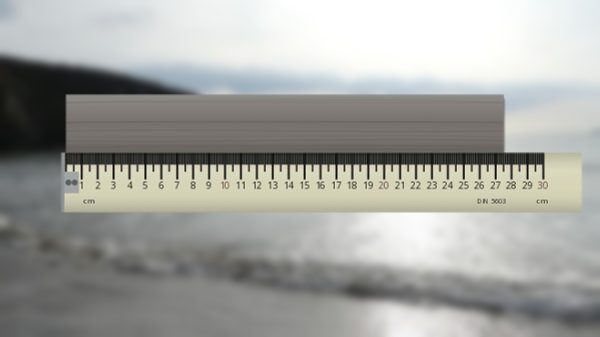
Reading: {"value": 27.5, "unit": "cm"}
